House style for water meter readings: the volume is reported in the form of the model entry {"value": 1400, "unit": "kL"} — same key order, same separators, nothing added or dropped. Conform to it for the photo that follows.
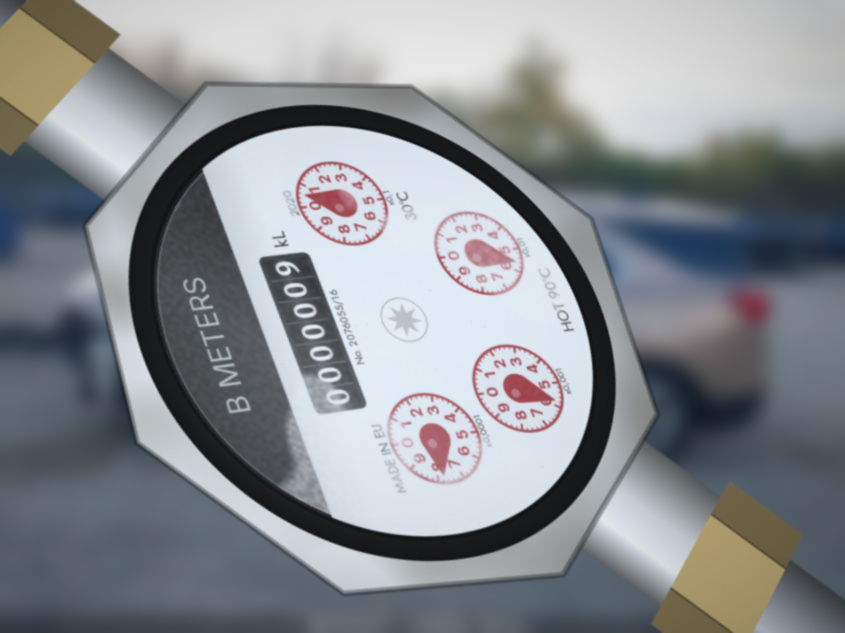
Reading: {"value": 9.0557, "unit": "kL"}
